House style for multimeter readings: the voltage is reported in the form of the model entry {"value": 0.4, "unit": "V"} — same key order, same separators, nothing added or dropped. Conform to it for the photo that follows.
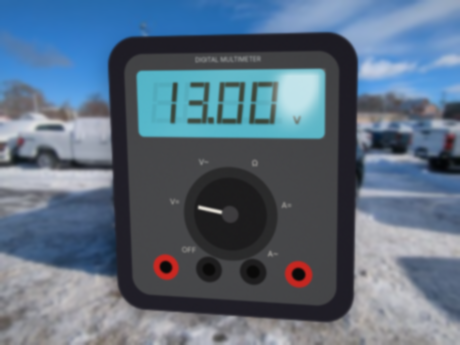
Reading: {"value": 13.00, "unit": "V"}
